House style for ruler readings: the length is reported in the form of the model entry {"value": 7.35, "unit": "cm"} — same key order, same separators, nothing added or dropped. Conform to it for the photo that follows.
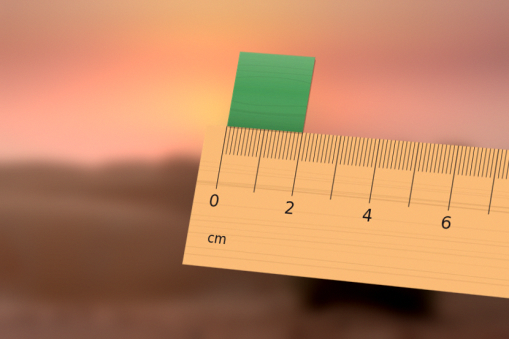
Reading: {"value": 2, "unit": "cm"}
